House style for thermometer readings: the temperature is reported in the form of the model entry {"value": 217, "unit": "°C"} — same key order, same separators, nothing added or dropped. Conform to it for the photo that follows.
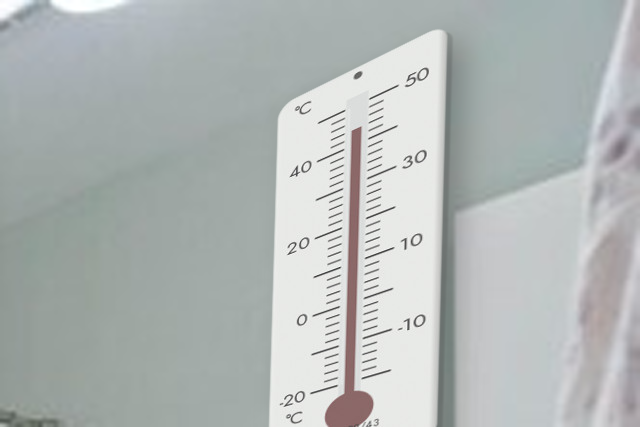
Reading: {"value": 44, "unit": "°C"}
